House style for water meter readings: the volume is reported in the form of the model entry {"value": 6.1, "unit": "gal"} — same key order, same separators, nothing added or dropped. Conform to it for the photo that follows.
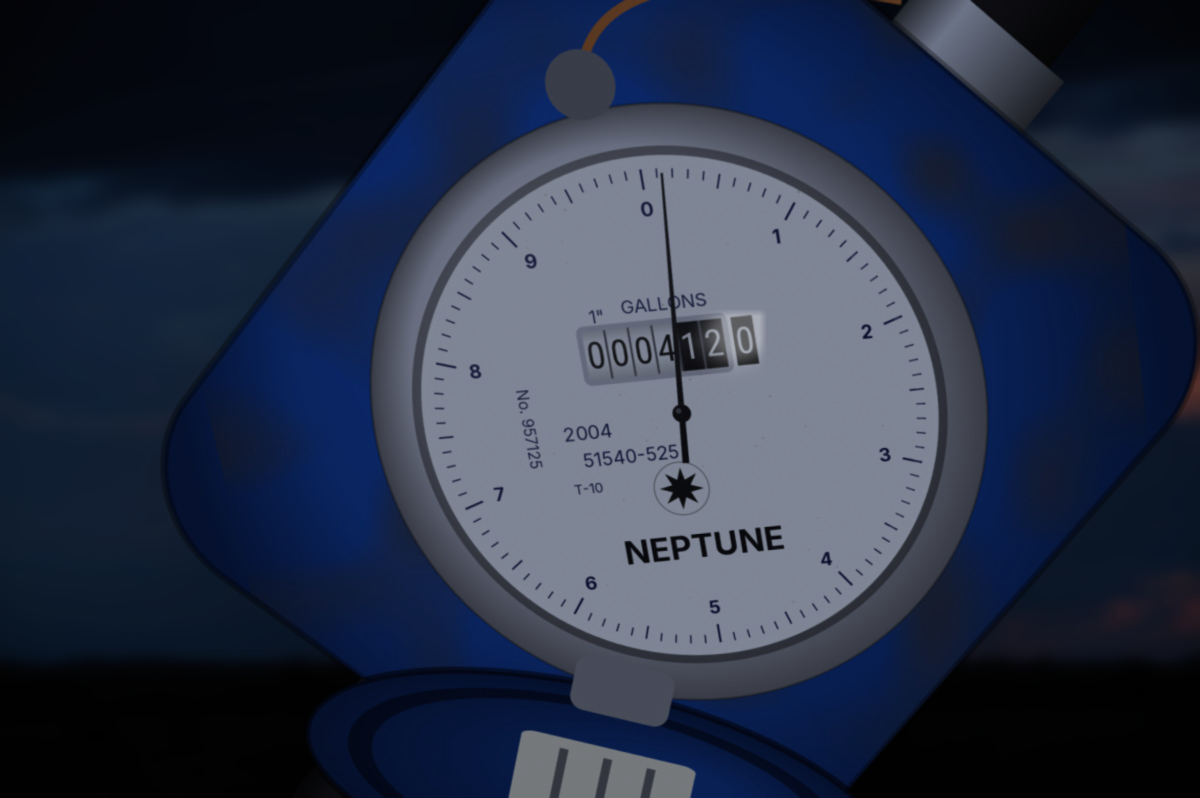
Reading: {"value": 4120.1, "unit": "gal"}
